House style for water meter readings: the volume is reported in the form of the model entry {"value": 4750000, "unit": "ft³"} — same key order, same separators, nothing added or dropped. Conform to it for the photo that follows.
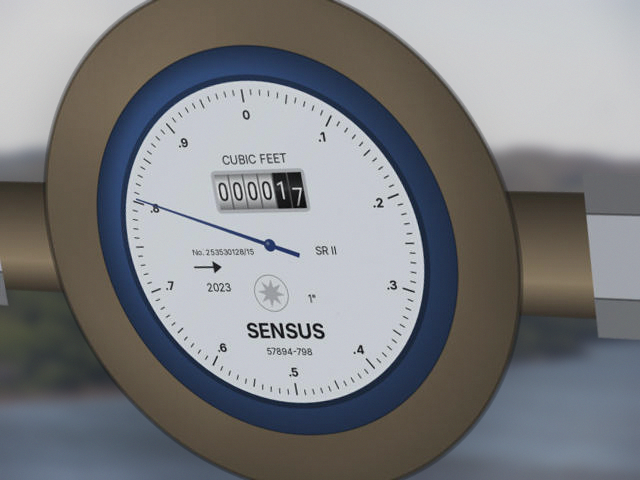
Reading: {"value": 16.80, "unit": "ft³"}
